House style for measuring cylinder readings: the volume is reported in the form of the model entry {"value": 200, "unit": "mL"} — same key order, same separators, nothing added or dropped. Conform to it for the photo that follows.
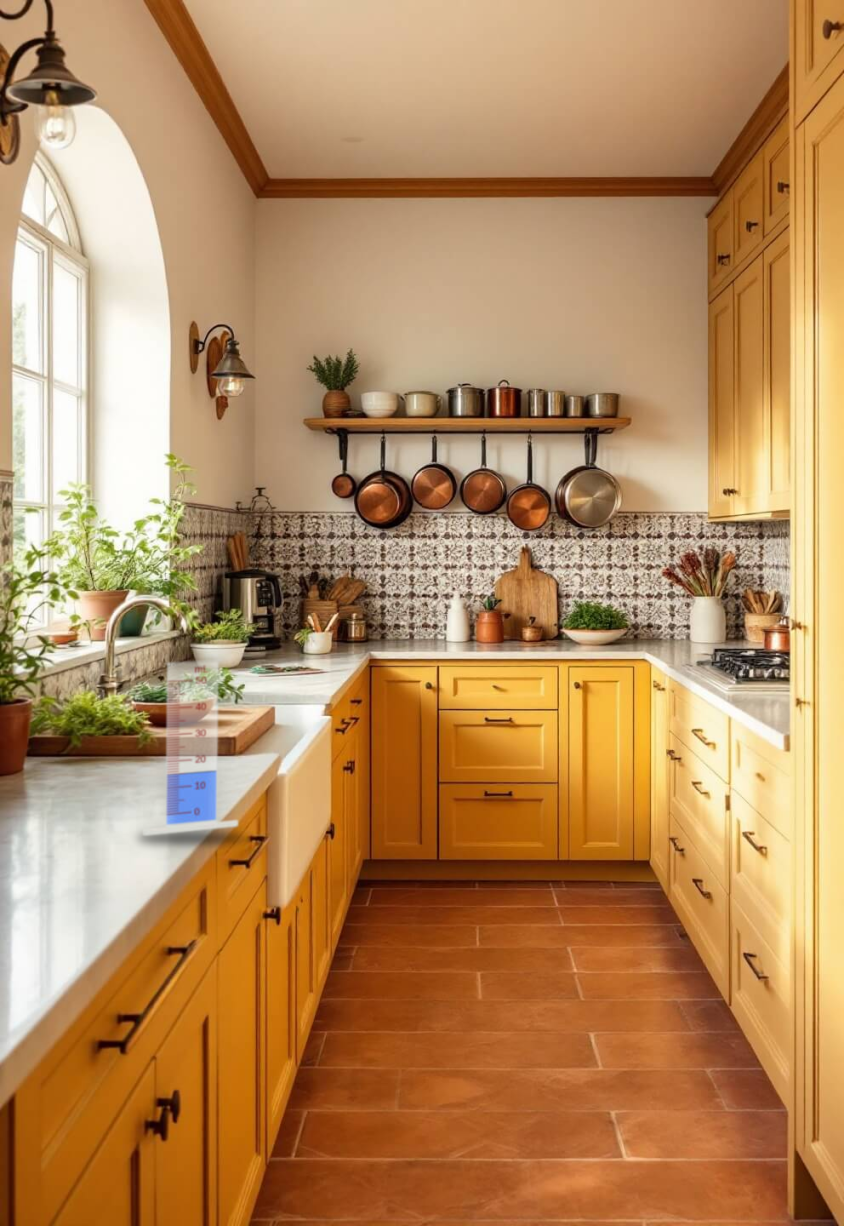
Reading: {"value": 15, "unit": "mL"}
